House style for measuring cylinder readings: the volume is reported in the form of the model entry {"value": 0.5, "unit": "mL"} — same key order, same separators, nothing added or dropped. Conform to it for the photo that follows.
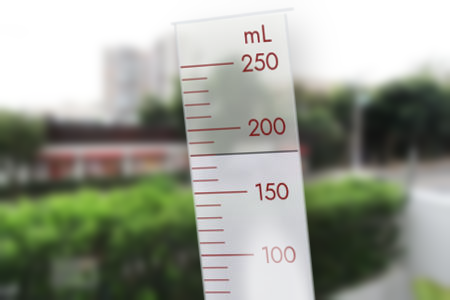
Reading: {"value": 180, "unit": "mL"}
